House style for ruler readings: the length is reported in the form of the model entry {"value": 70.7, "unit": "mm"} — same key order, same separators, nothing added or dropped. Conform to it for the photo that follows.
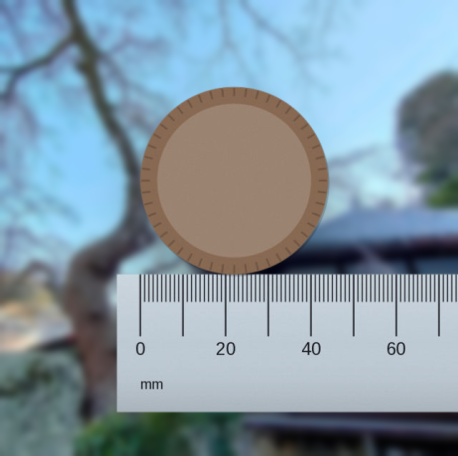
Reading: {"value": 44, "unit": "mm"}
